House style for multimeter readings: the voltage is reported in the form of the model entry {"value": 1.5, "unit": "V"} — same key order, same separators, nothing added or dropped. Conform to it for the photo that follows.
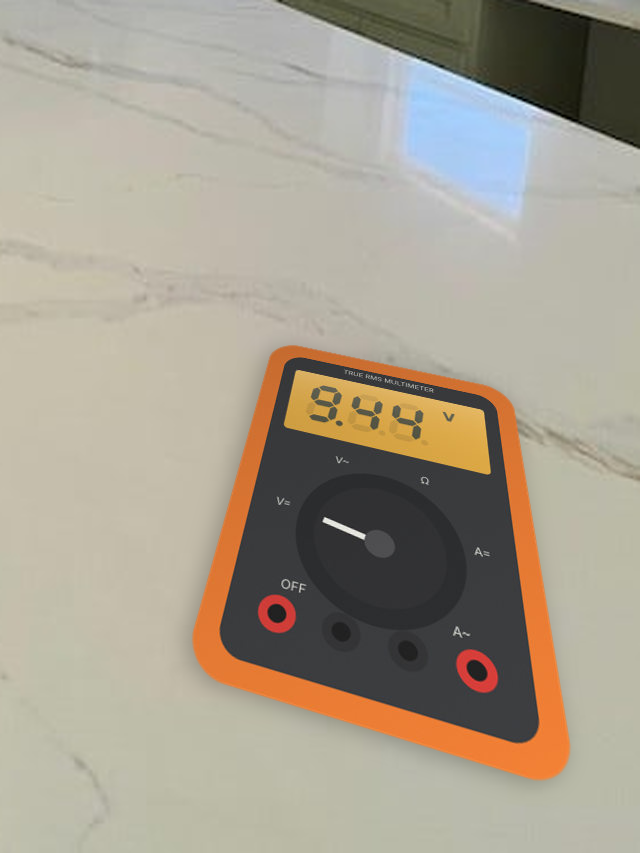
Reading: {"value": 9.44, "unit": "V"}
